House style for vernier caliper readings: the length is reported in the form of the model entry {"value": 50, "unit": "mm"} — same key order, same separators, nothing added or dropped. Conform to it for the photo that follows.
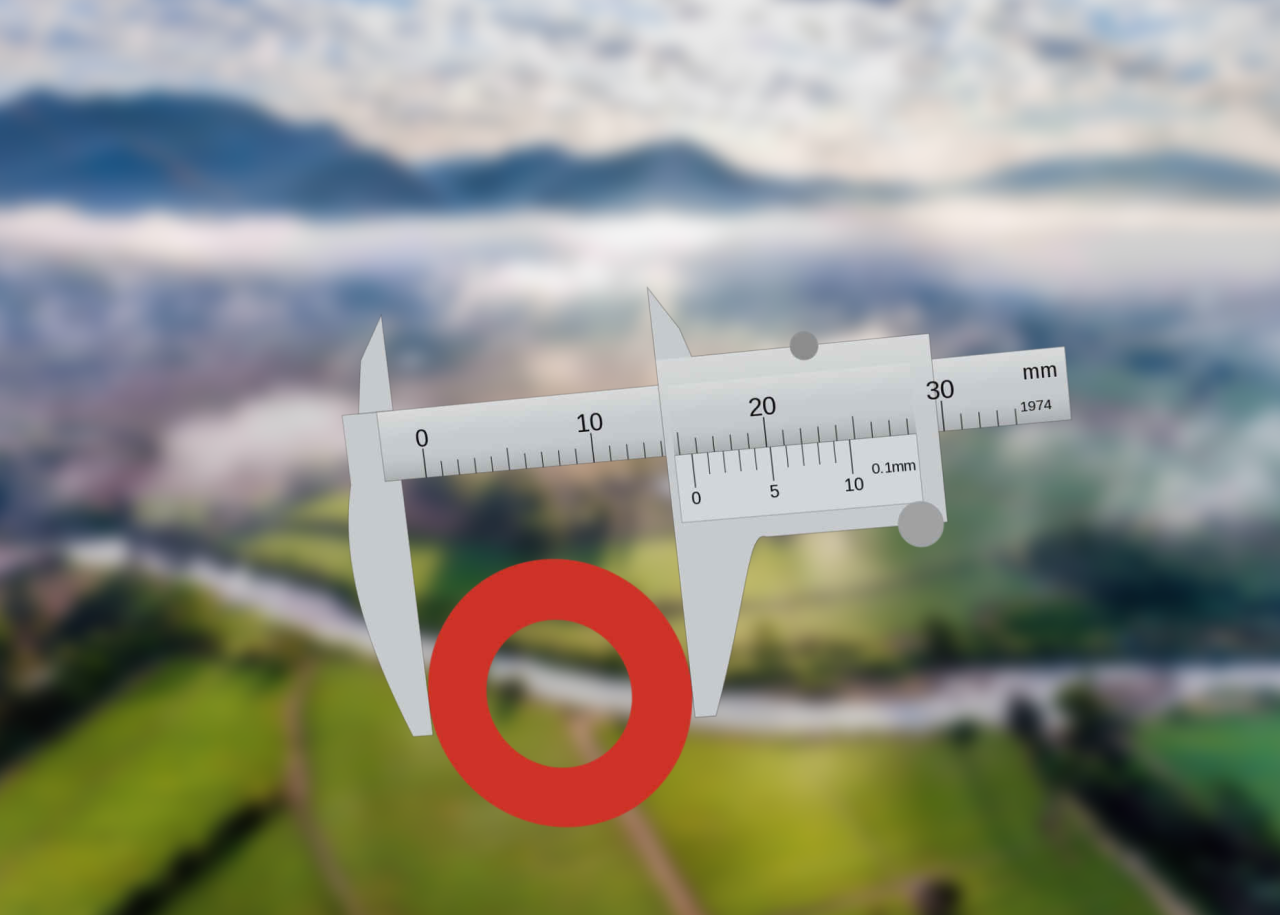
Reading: {"value": 15.7, "unit": "mm"}
